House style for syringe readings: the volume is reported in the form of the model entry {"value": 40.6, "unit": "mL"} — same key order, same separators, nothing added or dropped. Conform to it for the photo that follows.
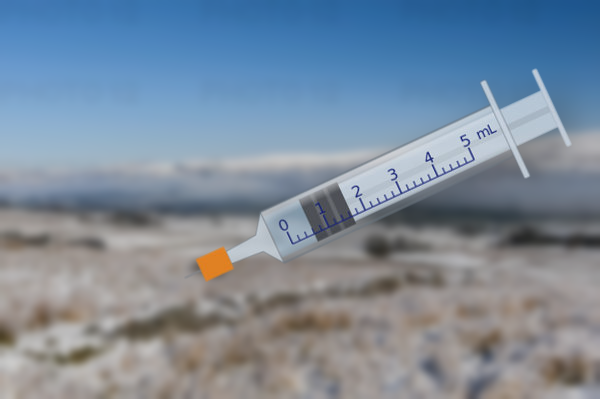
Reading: {"value": 0.6, "unit": "mL"}
